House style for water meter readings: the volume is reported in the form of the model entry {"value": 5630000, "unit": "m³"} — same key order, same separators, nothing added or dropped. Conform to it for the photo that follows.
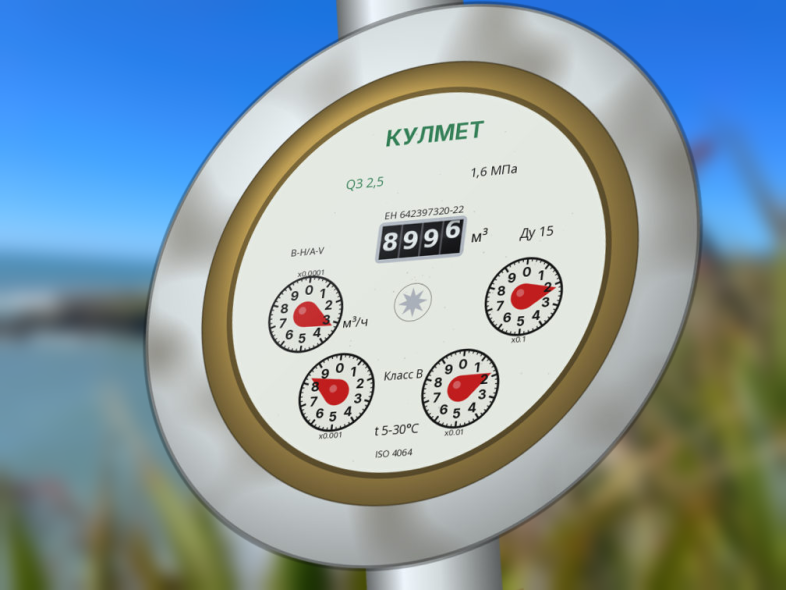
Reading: {"value": 8996.2183, "unit": "m³"}
